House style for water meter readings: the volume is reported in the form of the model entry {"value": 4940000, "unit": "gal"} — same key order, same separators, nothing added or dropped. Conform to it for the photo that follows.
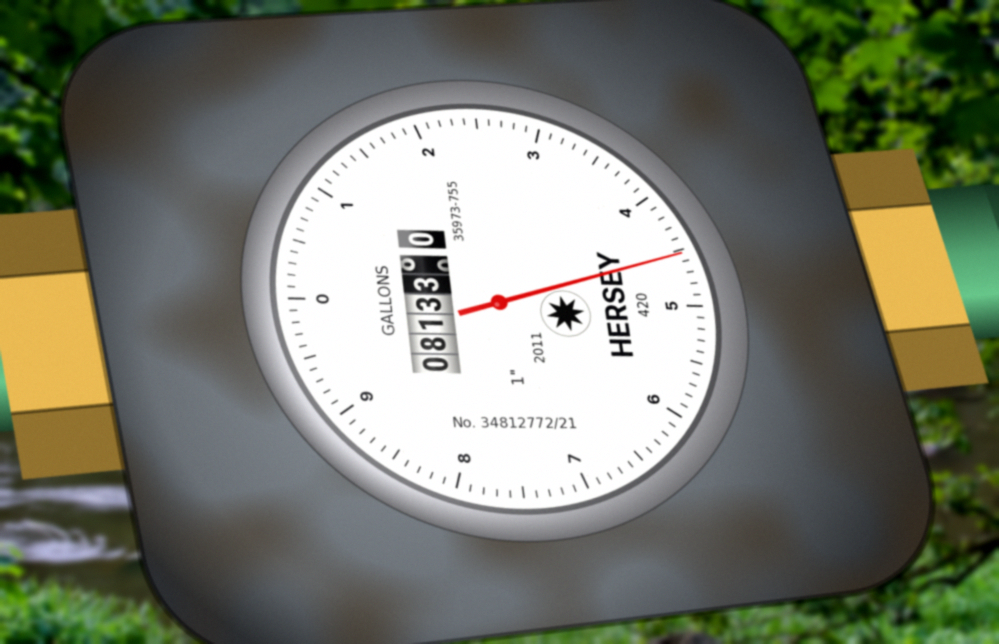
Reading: {"value": 813384.5, "unit": "gal"}
